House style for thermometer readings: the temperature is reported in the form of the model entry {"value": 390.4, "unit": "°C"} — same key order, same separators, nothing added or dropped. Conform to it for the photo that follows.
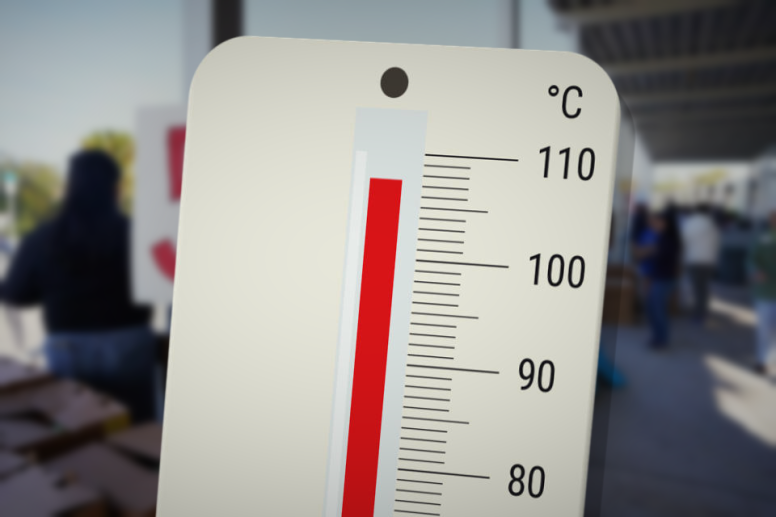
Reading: {"value": 107.5, "unit": "°C"}
